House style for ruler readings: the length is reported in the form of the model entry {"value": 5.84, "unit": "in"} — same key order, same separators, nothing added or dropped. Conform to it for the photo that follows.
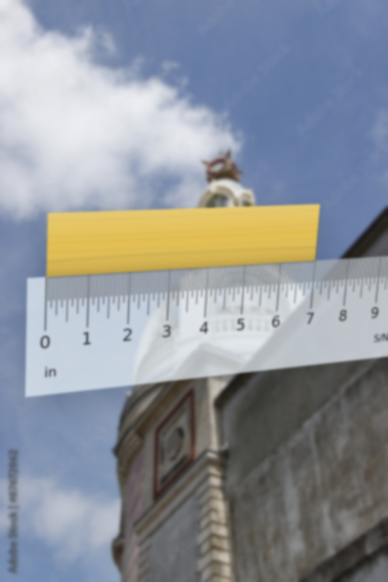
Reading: {"value": 7, "unit": "in"}
